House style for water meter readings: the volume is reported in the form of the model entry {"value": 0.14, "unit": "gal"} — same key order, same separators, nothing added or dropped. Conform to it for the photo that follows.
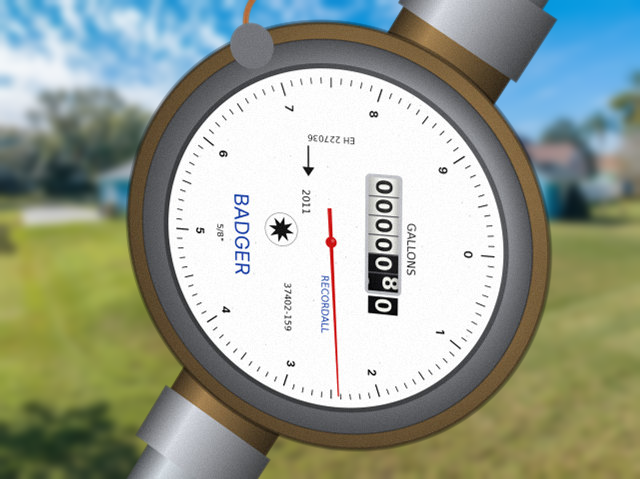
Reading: {"value": 82.4, "unit": "gal"}
